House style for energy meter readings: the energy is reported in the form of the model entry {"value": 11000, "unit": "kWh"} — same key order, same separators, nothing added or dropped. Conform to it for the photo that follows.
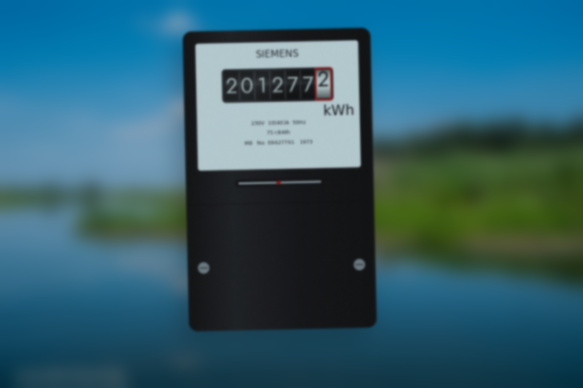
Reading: {"value": 201277.2, "unit": "kWh"}
